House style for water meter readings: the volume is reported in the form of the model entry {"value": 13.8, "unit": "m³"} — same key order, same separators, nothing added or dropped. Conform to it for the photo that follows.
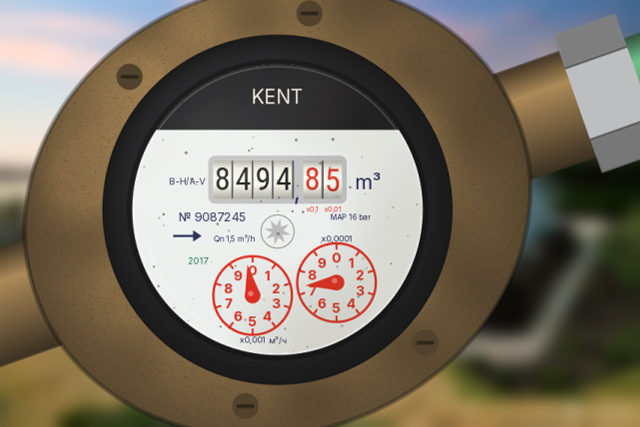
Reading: {"value": 8494.8497, "unit": "m³"}
